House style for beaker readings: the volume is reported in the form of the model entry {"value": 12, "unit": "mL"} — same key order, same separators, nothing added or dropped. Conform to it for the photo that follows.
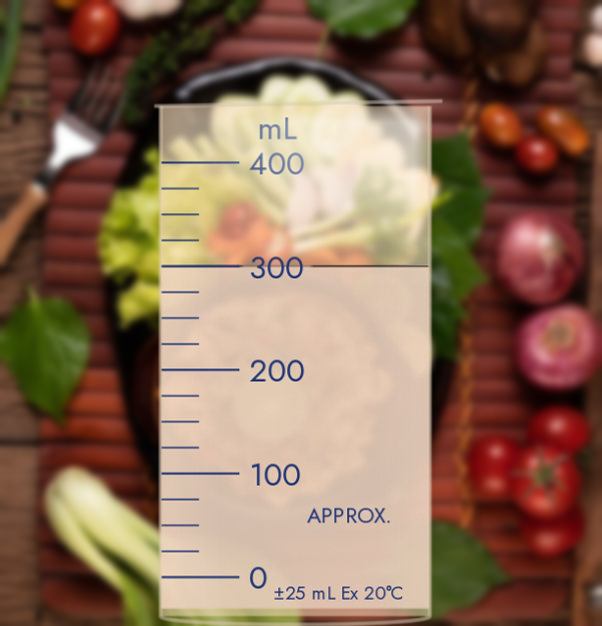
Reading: {"value": 300, "unit": "mL"}
